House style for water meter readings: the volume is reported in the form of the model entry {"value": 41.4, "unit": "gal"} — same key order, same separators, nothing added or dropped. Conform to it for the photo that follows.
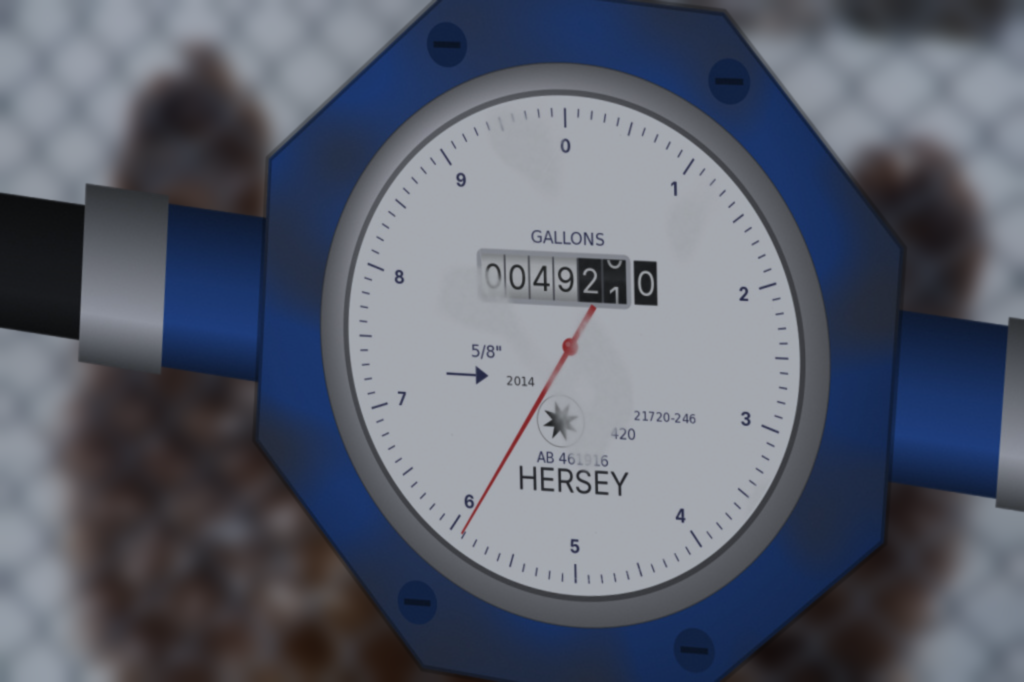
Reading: {"value": 49205.9, "unit": "gal"}
